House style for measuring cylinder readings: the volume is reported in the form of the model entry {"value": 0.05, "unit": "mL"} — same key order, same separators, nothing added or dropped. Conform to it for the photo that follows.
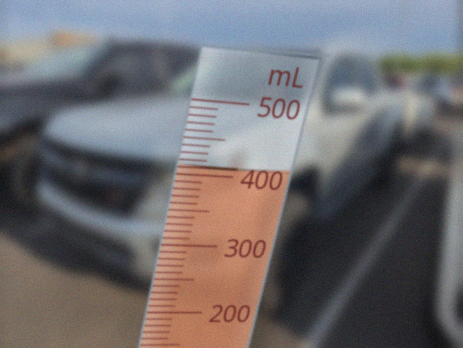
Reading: {"value": 410, "unit": "mL"}
